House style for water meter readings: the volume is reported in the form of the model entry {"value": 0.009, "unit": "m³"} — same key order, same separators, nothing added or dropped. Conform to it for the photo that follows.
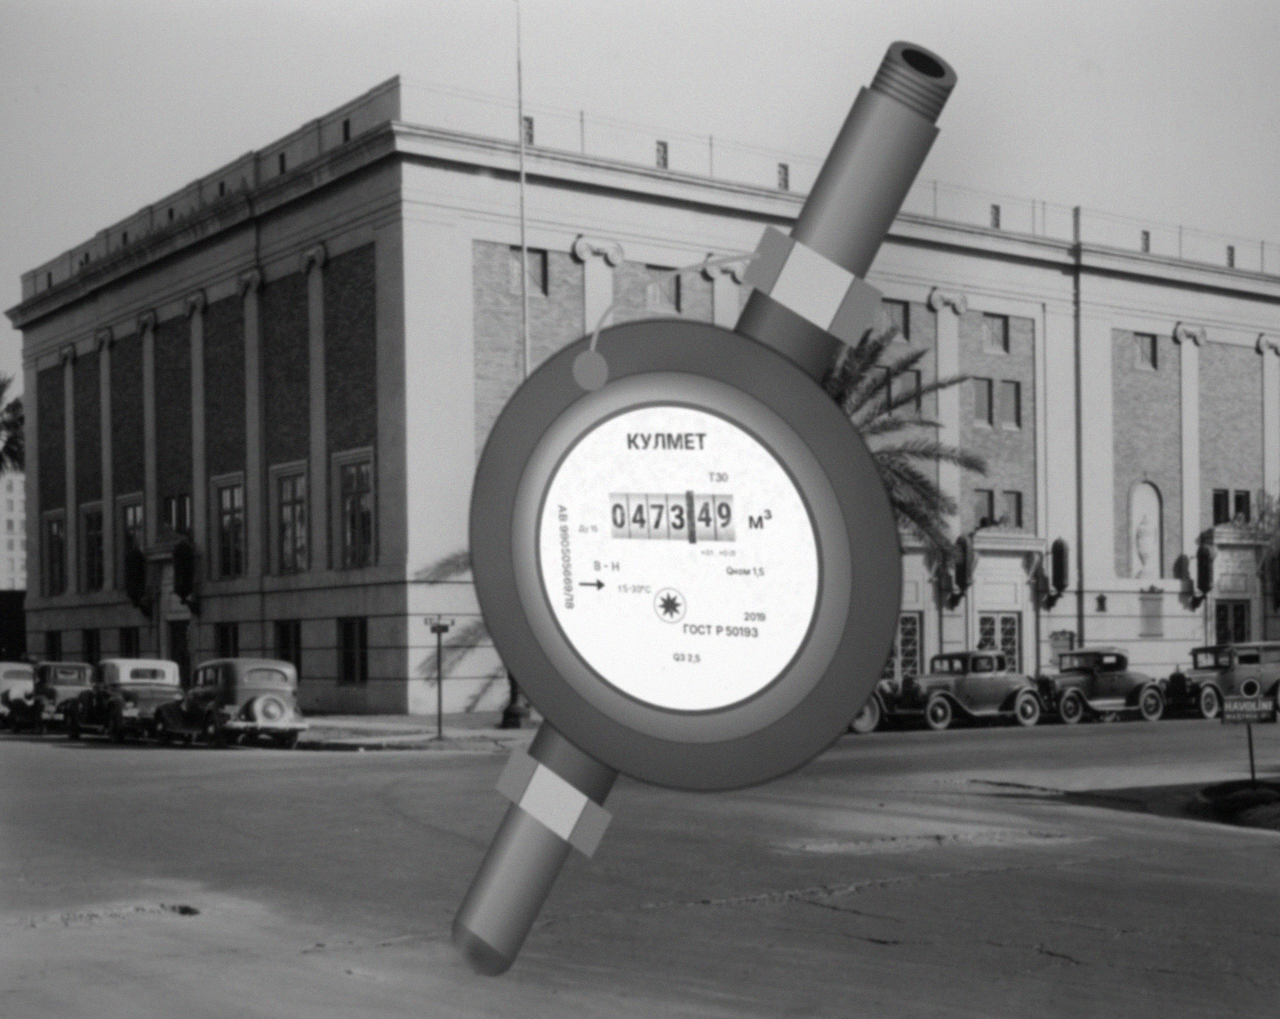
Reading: {"value": 473.49, "unit": "m³"}
